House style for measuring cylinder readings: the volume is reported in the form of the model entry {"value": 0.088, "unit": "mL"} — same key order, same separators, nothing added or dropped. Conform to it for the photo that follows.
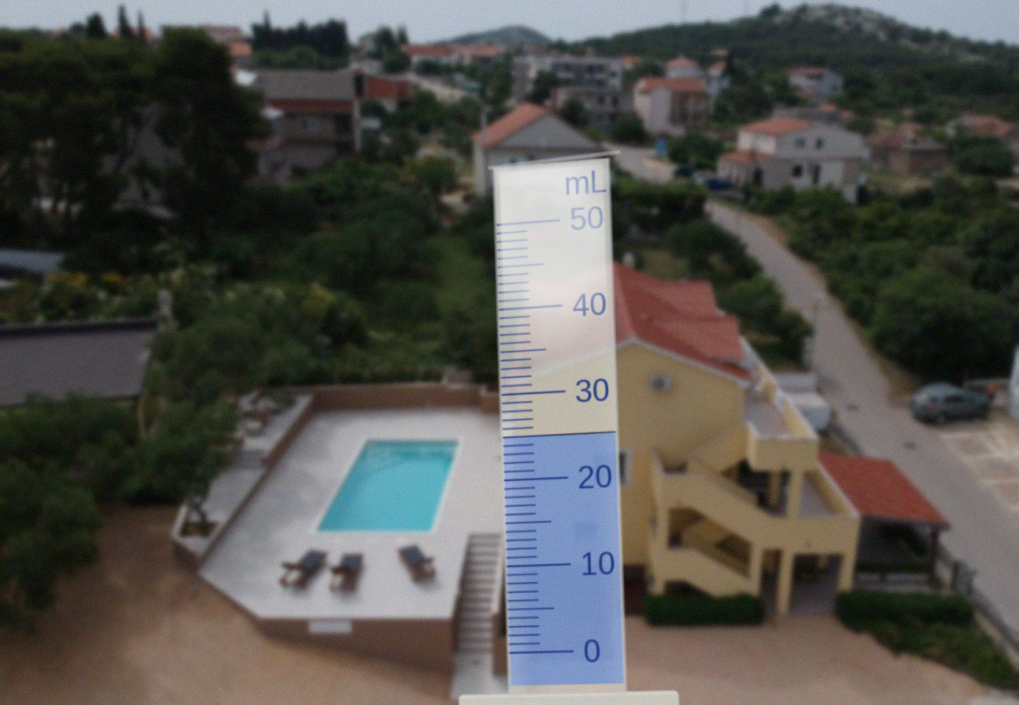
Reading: {"value": 25, "unit": "mL"}
